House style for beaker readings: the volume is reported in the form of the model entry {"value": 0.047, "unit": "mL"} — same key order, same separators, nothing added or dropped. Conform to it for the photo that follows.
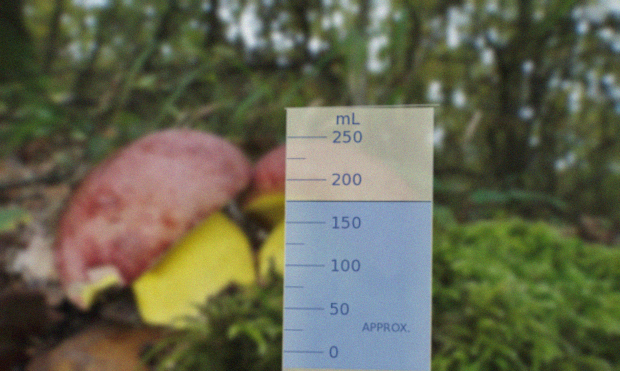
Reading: {"value": 175, "unit": "mL"}
